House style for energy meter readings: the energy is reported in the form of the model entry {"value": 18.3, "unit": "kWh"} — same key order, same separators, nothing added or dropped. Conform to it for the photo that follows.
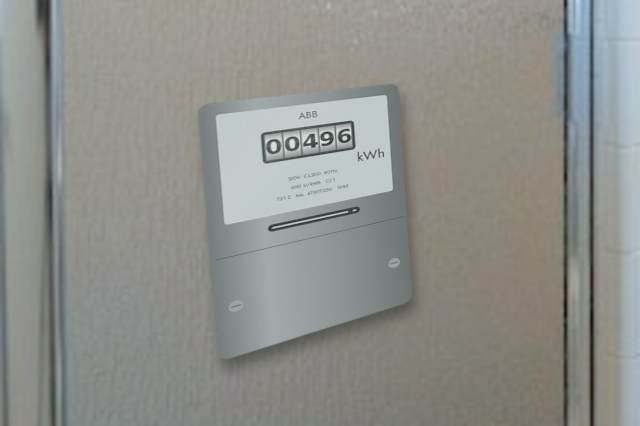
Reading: {"value": 496, "unit": "kWh"}
